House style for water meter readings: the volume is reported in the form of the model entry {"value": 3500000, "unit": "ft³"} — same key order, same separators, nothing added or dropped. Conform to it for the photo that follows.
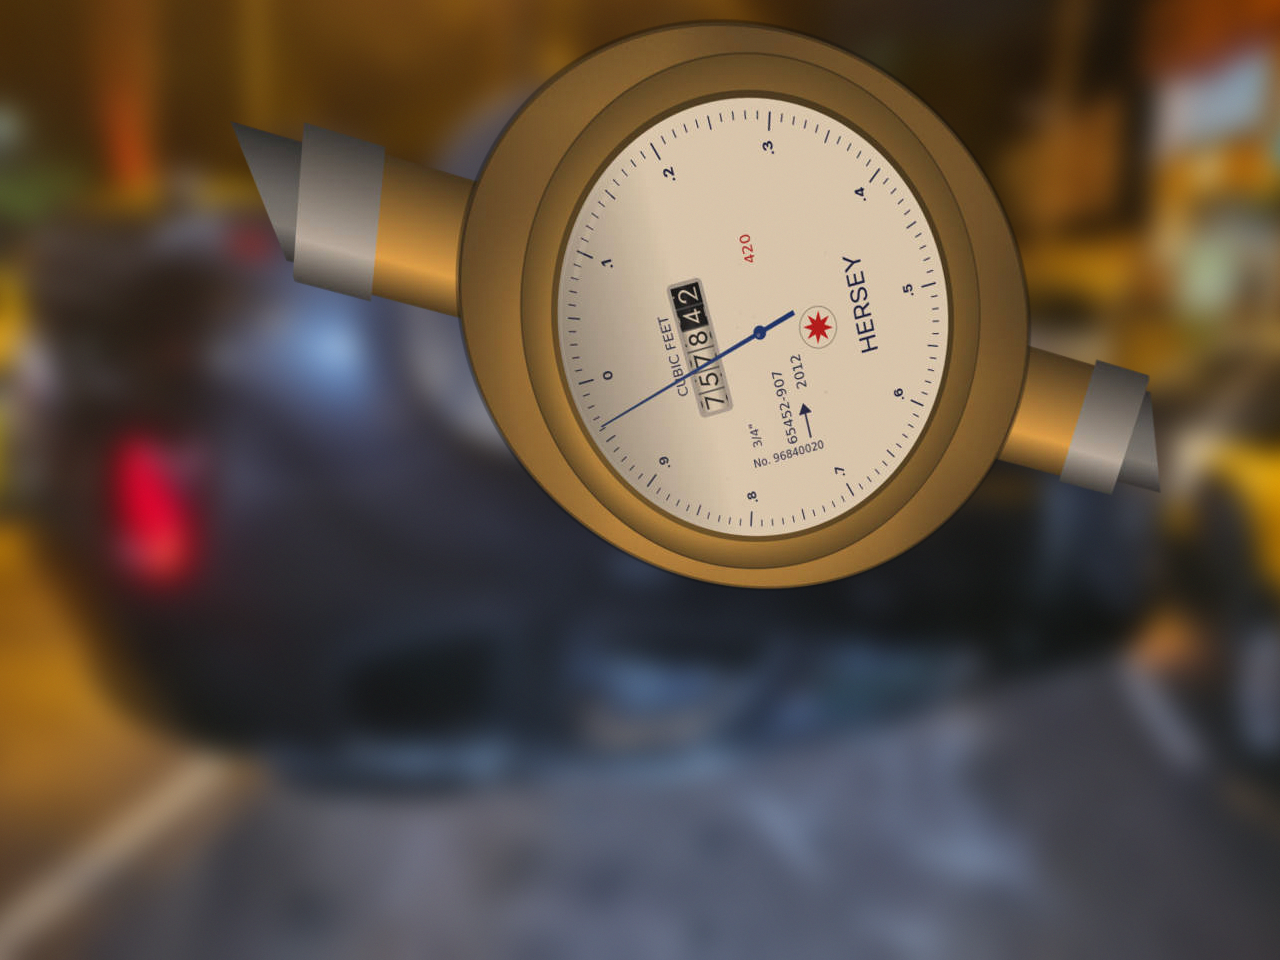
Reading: {"value": 757841.96, "unit": "ft³"}
